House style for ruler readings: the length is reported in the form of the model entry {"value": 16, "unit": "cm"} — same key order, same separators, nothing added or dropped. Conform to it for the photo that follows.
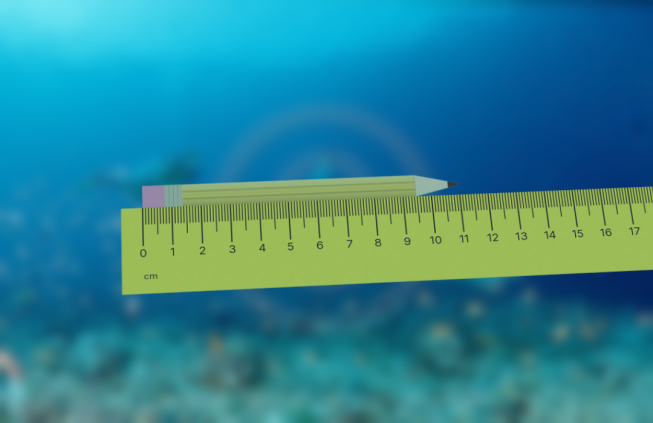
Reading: {"value": 11, "unit": "cm"}
